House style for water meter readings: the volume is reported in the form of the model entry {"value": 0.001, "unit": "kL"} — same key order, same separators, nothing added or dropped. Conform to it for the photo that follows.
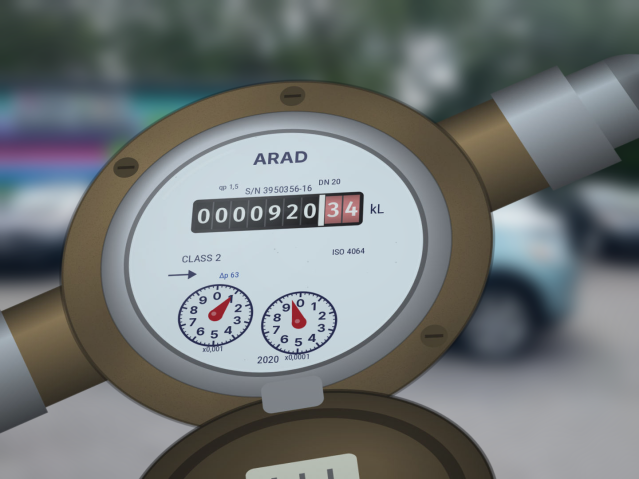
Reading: {"value": 920.3409, "unit": "kL"}
